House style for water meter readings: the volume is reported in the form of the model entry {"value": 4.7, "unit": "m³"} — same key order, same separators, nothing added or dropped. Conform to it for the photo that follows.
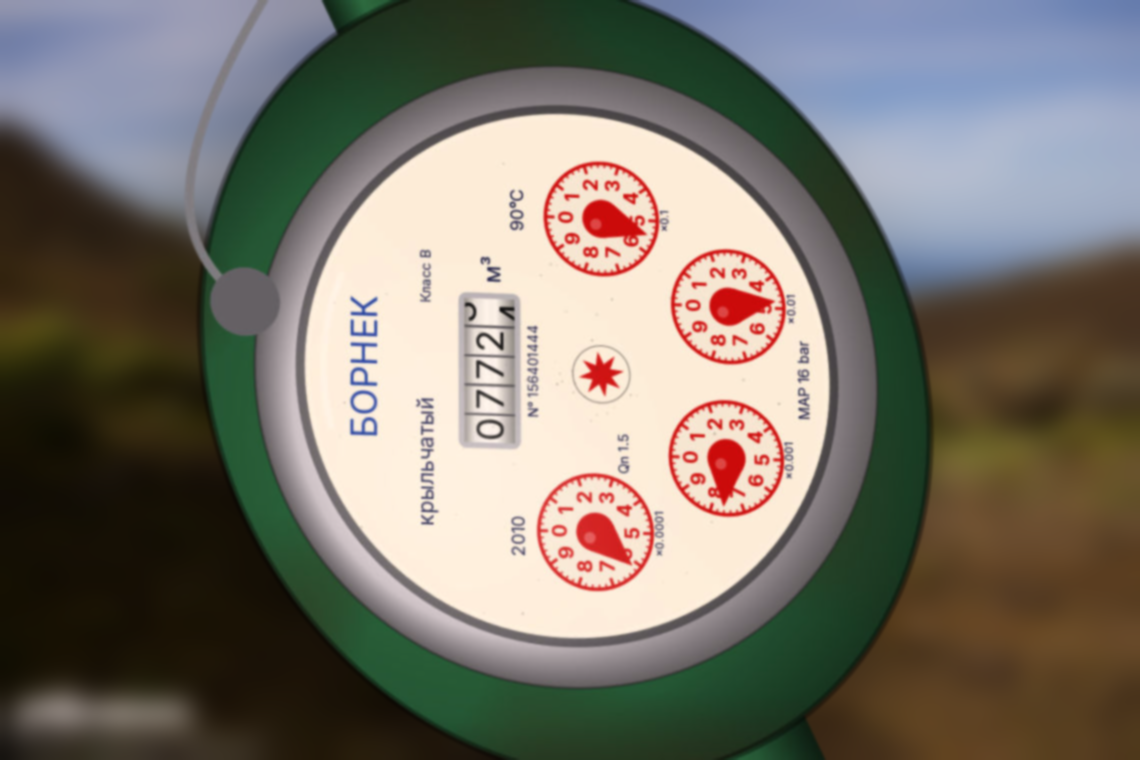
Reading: {"value": 7723.5476, "unit": "m³"}
